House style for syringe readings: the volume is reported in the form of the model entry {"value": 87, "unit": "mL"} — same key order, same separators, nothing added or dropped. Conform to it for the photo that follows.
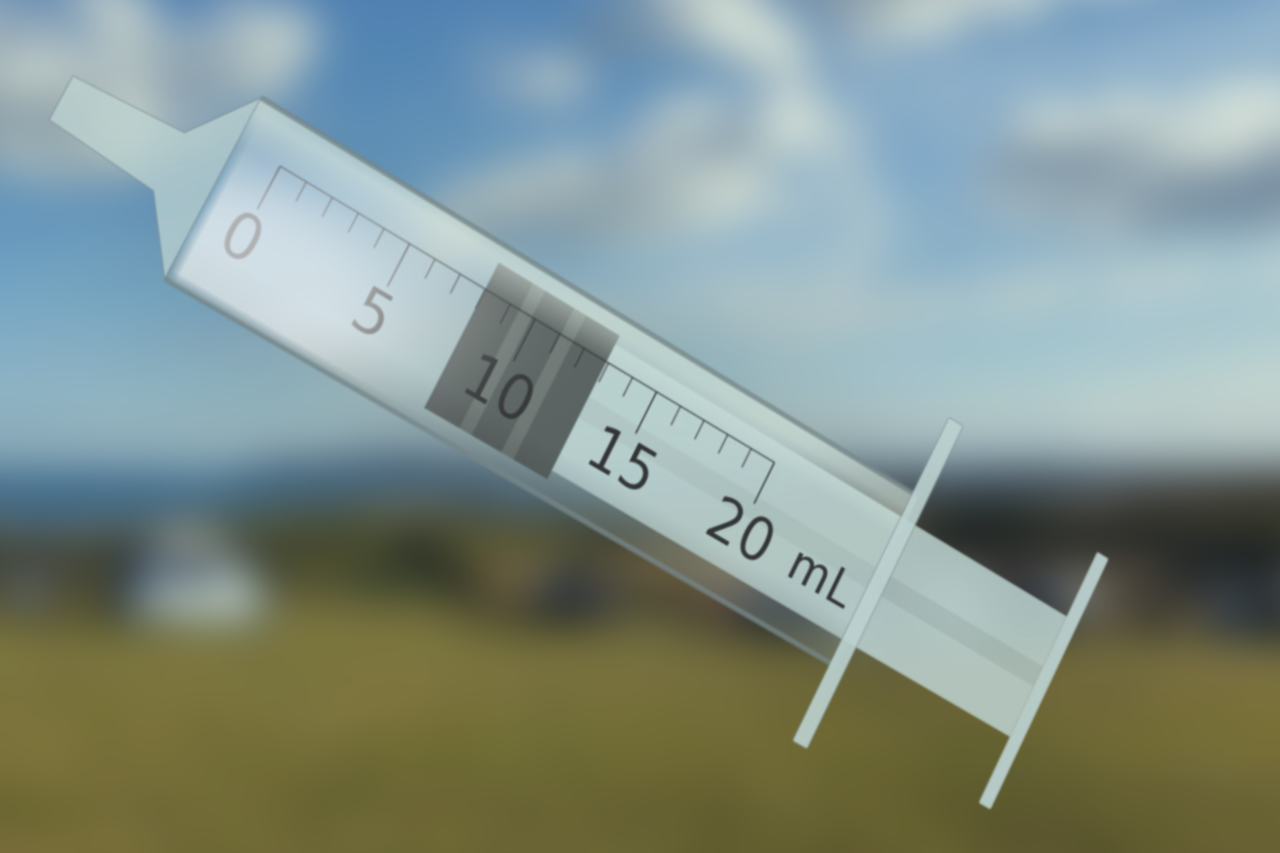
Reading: {"value": 8, "unit": "mL"}
